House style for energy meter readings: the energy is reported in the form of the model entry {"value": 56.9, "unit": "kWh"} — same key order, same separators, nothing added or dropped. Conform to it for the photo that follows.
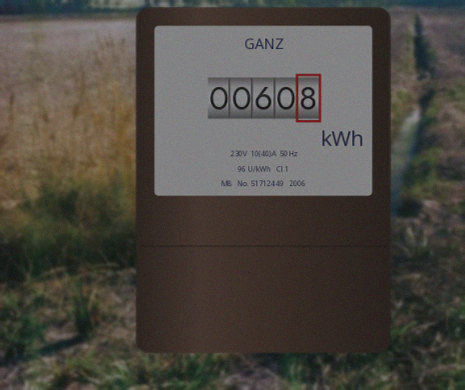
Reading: {"value": 60.8, "unit": "kWh"}
